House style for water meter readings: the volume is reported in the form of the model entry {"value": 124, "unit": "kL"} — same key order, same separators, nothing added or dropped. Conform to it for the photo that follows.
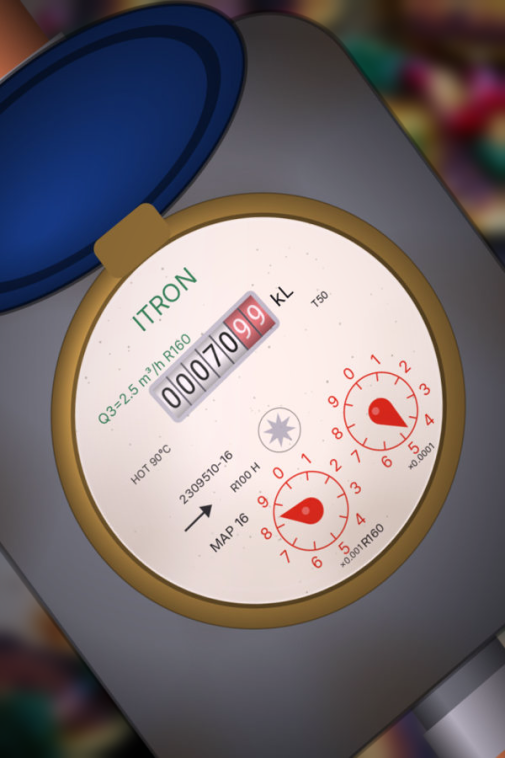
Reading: {"value": 70.9984, "unit": "kL"}
